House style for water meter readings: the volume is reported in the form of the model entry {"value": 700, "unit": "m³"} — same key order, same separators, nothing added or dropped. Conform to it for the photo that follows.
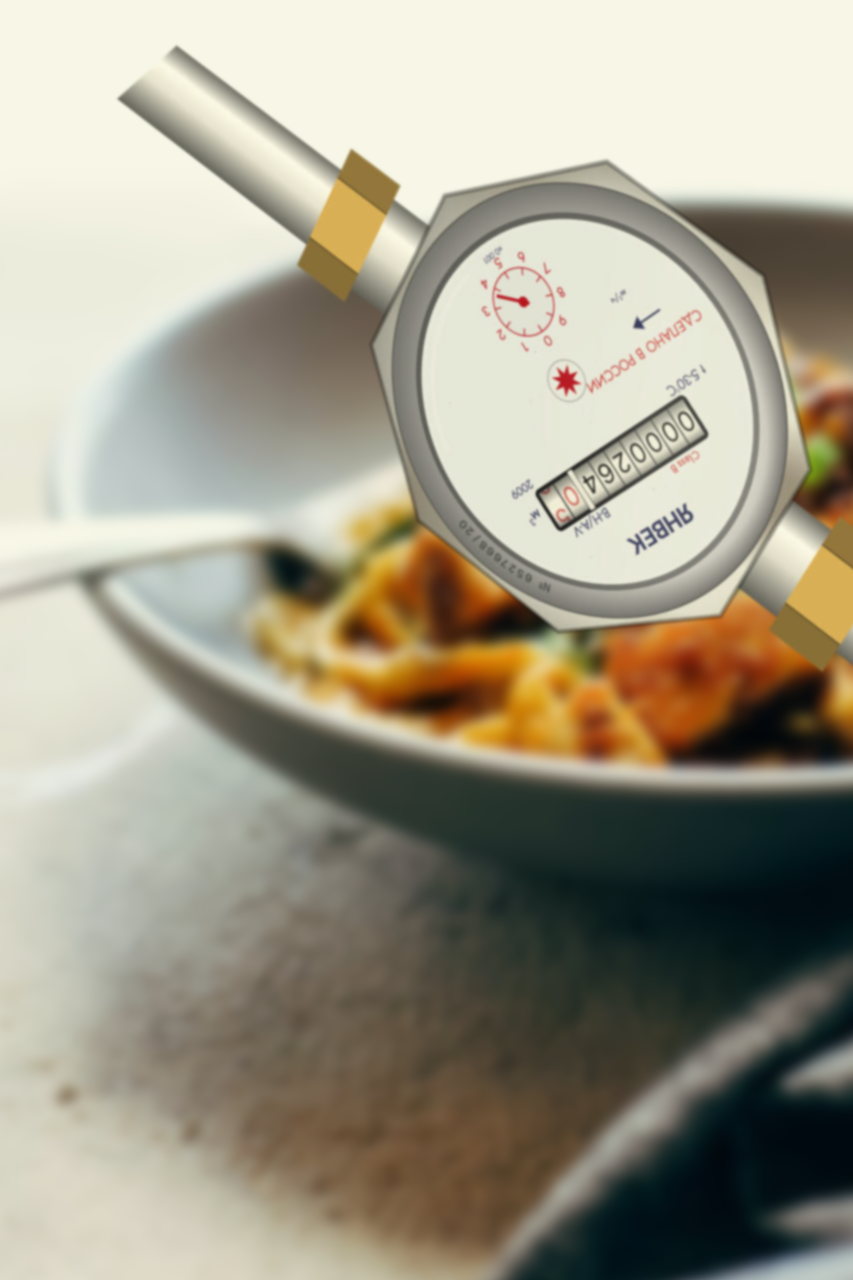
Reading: {"value": 264.053, "unit": "m³"}
